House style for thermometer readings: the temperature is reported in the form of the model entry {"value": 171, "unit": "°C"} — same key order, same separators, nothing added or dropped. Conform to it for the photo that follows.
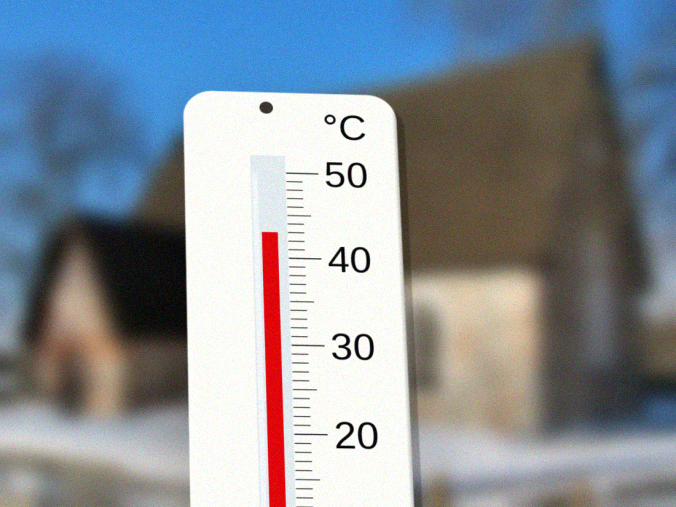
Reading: {"value": 43, "unit": "°C"}
